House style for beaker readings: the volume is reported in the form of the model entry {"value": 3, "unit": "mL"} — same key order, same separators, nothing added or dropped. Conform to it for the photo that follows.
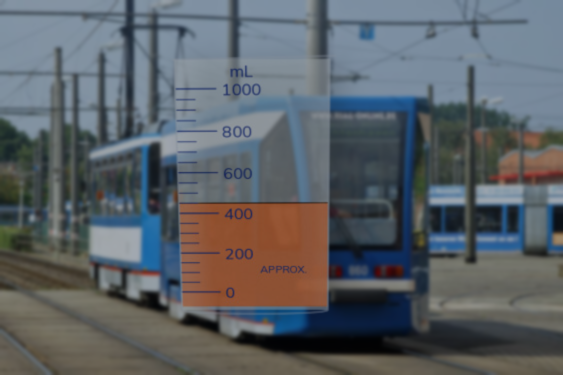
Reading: {"value": 450, "unit": "mL"}
